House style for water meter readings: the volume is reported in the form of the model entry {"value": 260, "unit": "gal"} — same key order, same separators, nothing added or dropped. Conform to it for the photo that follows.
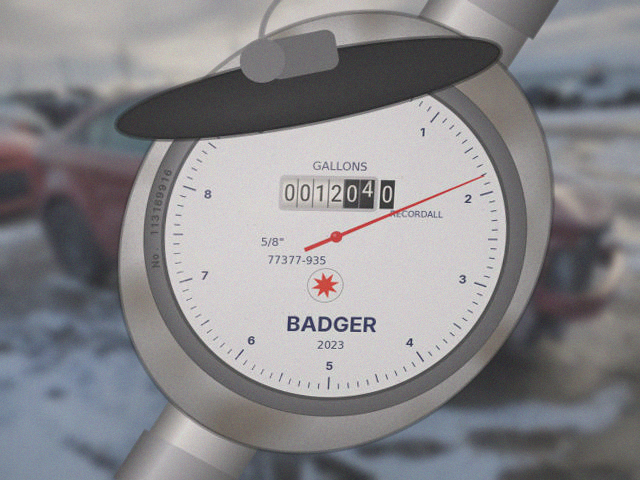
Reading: {"value": 12041.8, "unit": "gal"}
